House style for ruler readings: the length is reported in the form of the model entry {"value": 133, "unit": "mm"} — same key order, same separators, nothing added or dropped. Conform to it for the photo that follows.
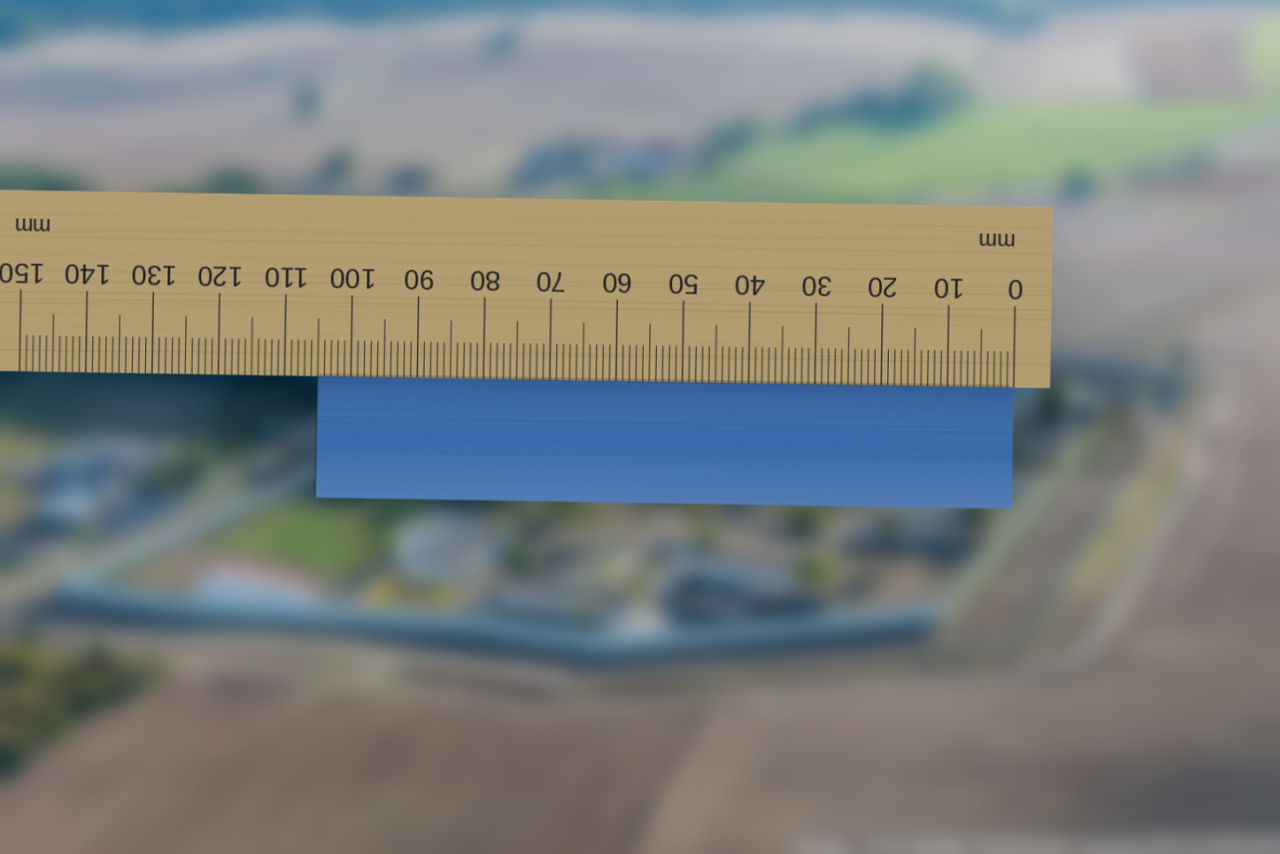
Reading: {"value": 105, "unit": "mm"}
